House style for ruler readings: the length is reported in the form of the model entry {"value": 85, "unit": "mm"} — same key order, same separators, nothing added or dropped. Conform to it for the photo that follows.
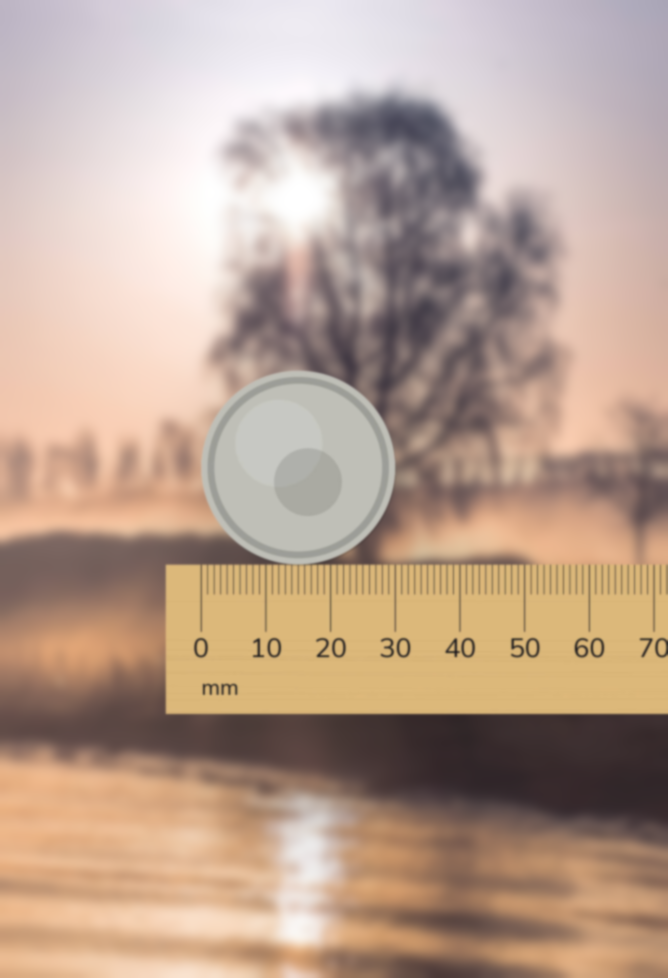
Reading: {"value": 30, "unit": "mm"}
